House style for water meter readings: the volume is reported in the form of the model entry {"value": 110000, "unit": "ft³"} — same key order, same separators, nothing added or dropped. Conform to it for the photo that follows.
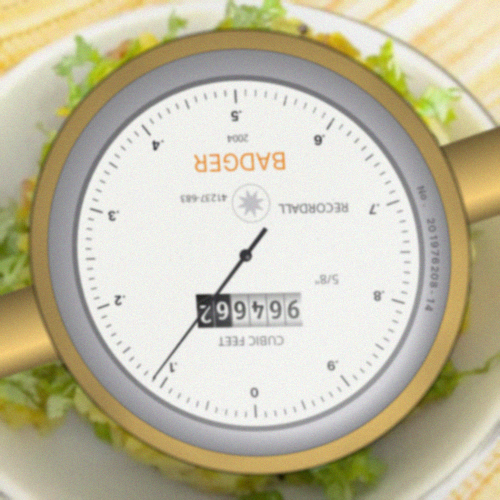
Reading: {"value": 964662.11, "unit": "ft³"}
